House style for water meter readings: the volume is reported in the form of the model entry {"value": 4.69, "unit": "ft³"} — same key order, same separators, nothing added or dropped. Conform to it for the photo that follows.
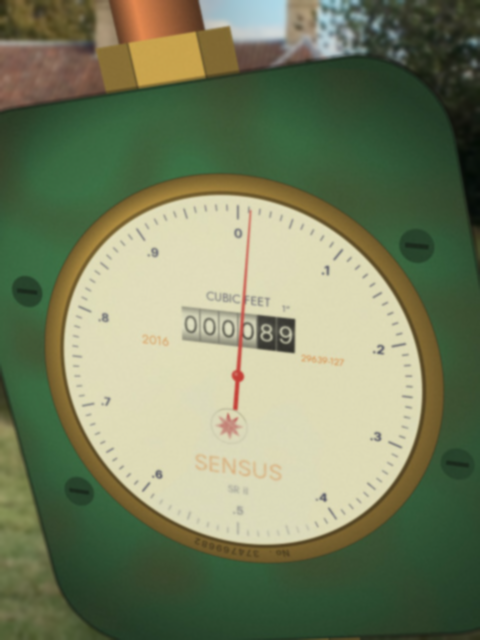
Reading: {"value": 89.01, "unit": "ft³"}
